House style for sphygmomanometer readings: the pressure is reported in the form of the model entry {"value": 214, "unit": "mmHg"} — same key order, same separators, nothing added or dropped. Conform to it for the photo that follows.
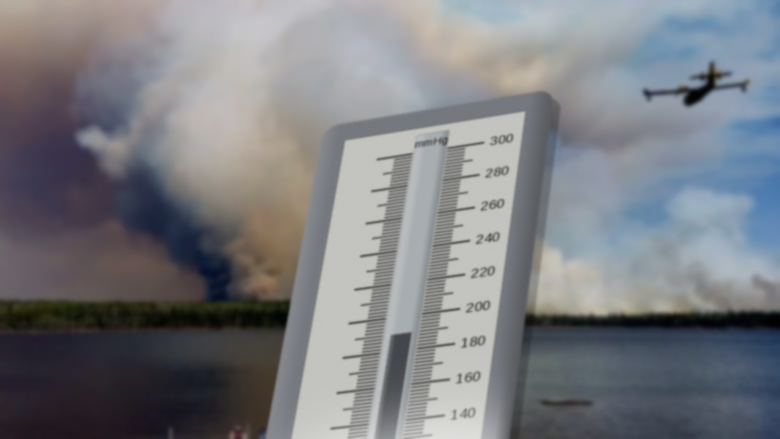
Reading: {"value": 190, "unit": "mmHg"}
